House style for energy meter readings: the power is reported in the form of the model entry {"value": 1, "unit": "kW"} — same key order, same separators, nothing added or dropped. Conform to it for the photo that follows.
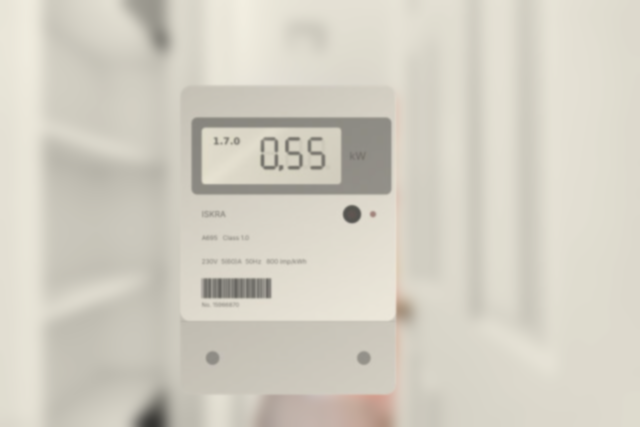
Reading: {"value": 0.55, "unit": "kW"}
